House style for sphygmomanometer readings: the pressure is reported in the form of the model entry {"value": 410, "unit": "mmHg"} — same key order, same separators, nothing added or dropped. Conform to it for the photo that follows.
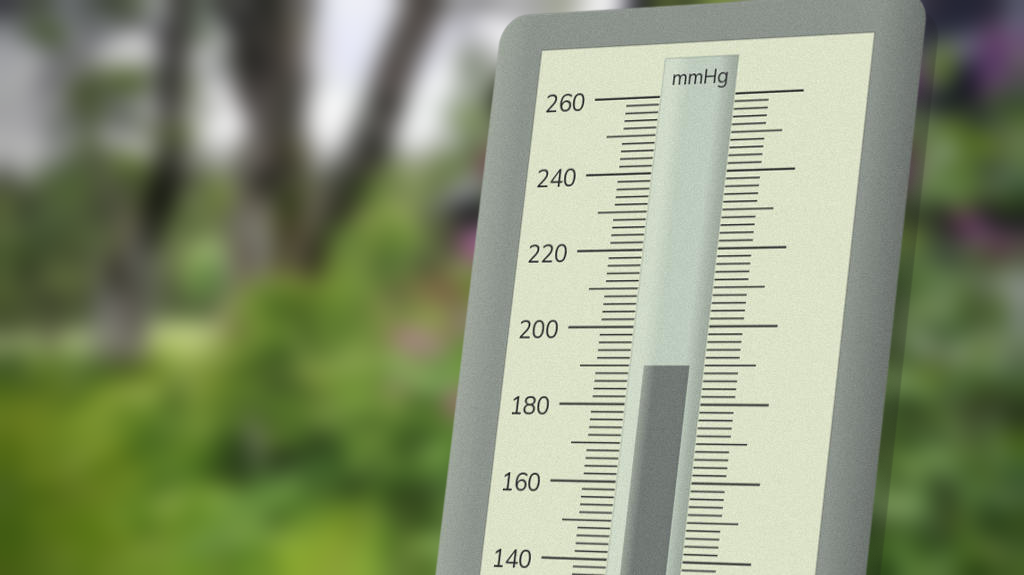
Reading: {"value": 190, "unit": "mmHg"}
